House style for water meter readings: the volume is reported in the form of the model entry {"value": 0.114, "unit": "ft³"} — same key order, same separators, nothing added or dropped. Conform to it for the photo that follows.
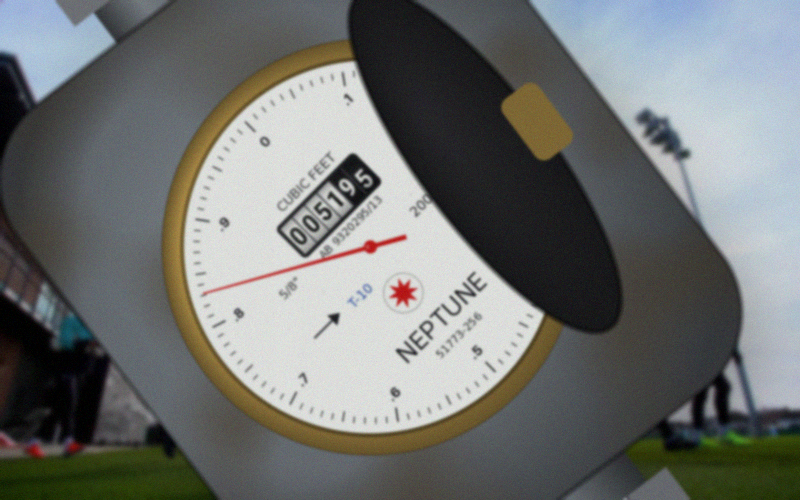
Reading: {"value": 5194.83, "unit": "ft³"}
